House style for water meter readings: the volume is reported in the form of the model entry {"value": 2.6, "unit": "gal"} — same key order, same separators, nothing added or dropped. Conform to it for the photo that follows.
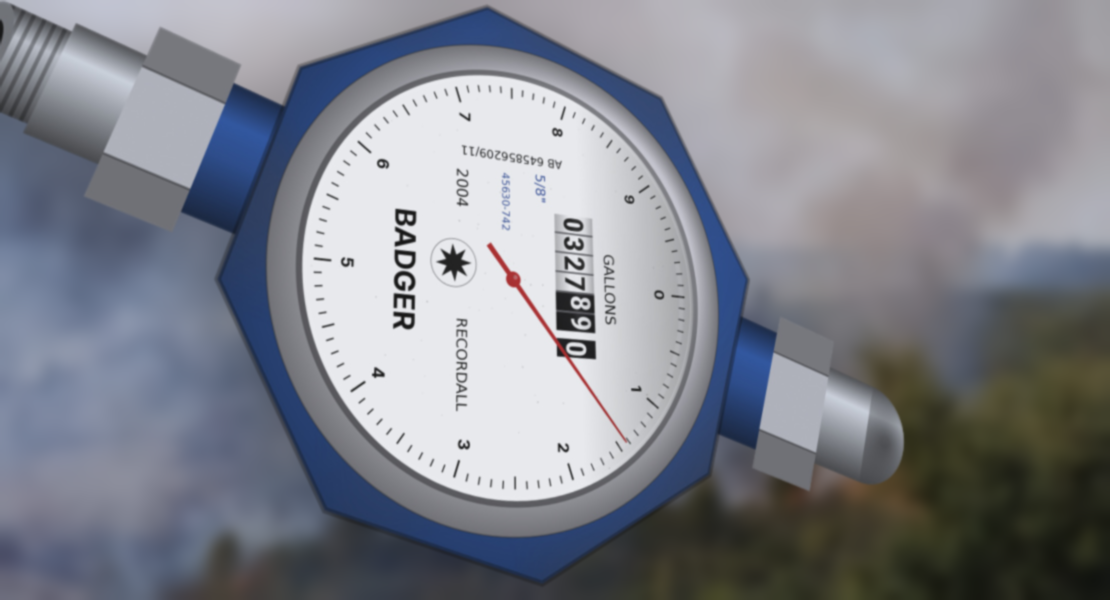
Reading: {"value": 327891.4, "unit": "gal"}
